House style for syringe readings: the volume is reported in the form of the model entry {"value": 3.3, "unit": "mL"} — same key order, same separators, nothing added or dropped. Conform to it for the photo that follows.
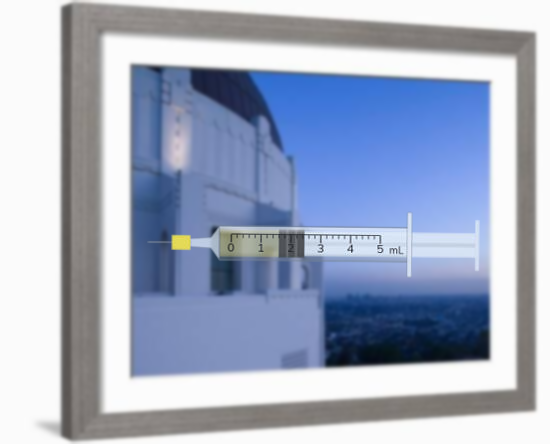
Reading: {"value": 1.6, "unit": "mL"}
